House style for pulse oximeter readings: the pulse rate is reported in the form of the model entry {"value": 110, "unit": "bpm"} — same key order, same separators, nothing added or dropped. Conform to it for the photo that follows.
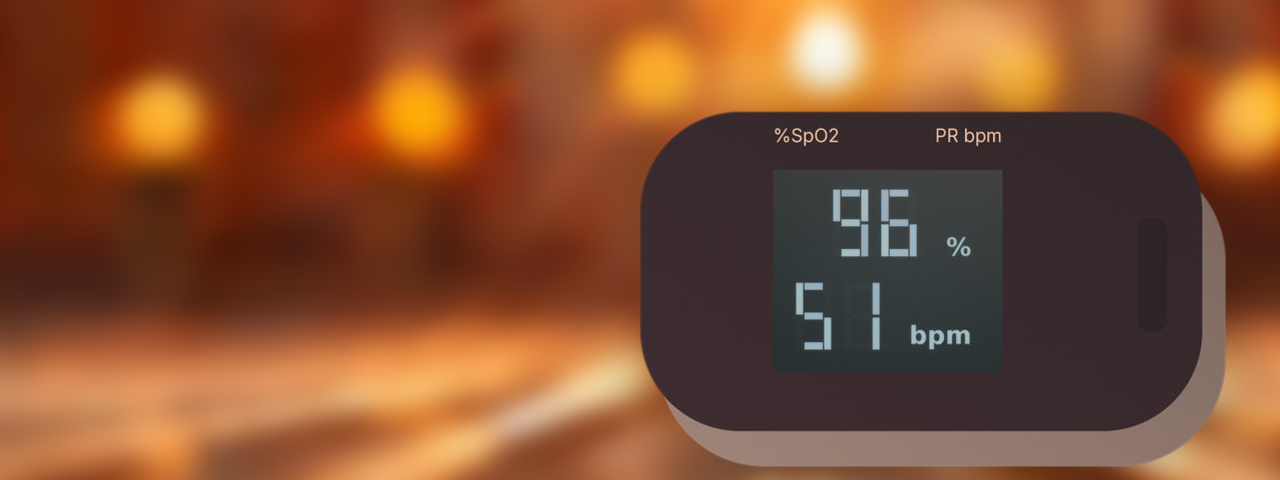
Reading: {"value": 51, "unit": "bpm"}
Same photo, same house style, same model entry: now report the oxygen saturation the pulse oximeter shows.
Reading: {"value": 96, "unit": "%"}
